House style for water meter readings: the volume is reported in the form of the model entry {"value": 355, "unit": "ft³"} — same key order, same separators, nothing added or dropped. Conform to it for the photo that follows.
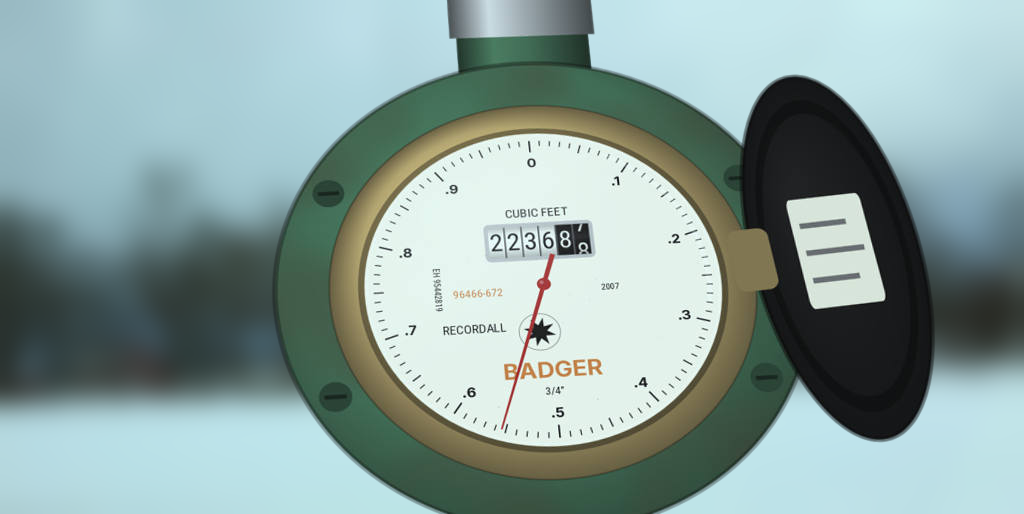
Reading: {"value": 223687.55, "unit": "ft³"}
